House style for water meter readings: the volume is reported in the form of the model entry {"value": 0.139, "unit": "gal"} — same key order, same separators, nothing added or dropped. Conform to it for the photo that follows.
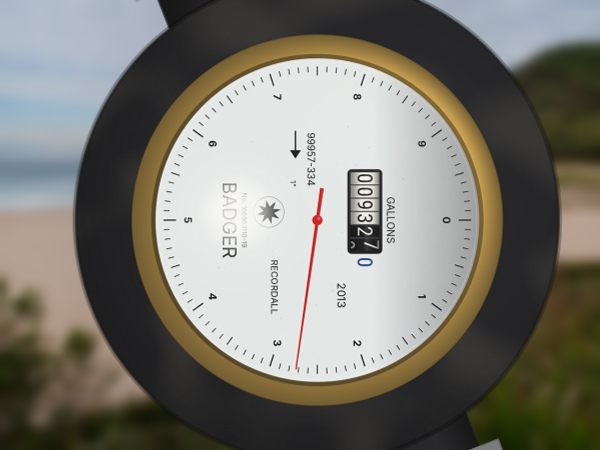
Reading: {"value": 93272.7, "unit": "gal"}
